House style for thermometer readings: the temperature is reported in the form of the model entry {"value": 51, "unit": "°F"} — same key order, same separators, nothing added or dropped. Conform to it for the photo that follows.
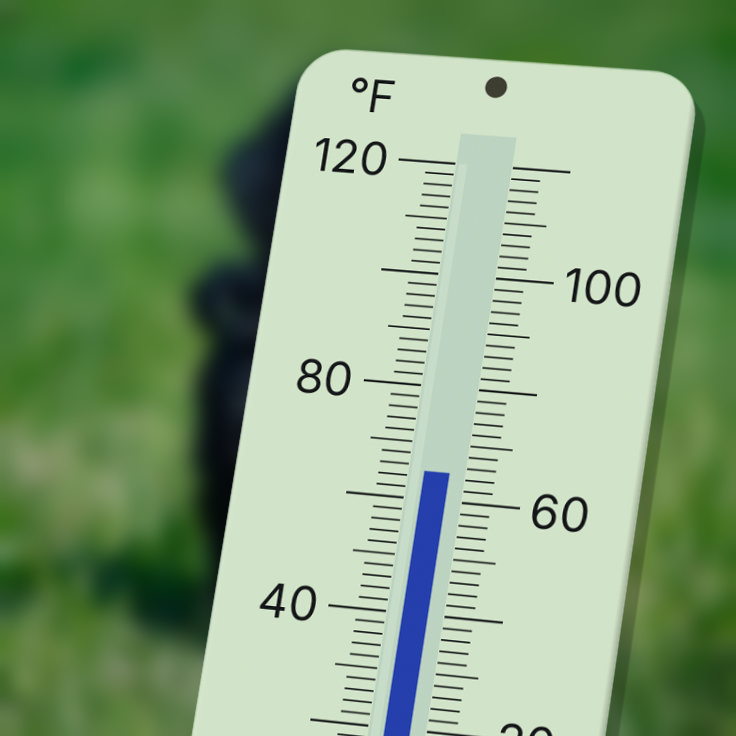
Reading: {"value": 65, "unit": "°F"}
